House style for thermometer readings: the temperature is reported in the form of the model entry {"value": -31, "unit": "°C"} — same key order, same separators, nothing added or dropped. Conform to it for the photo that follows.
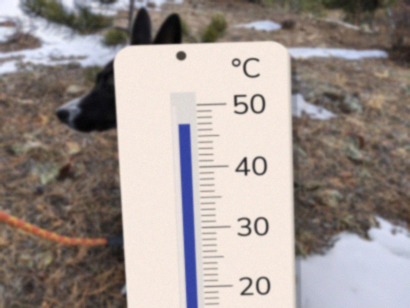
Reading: {"value": 47, "unit": "°C"}
